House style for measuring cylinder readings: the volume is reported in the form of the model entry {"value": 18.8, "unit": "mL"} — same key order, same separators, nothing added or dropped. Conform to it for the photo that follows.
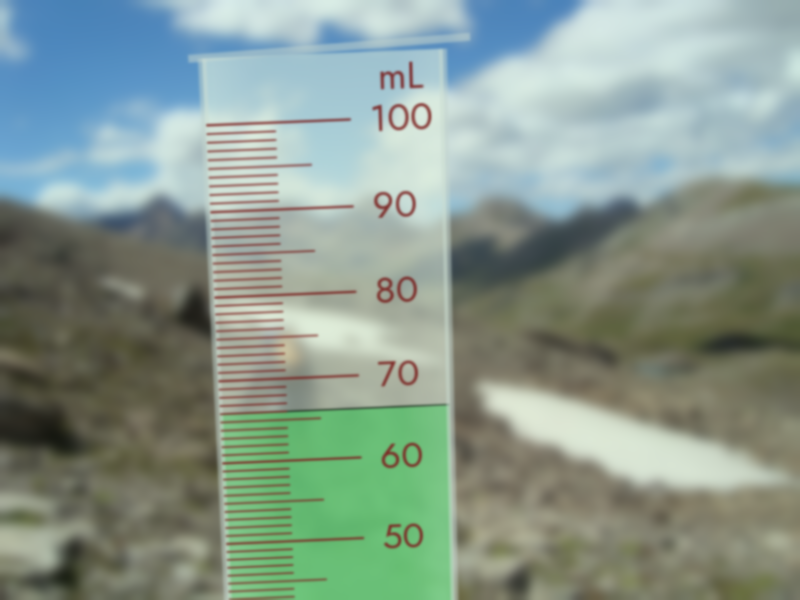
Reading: {"value": 66, "unit": "mL"}
